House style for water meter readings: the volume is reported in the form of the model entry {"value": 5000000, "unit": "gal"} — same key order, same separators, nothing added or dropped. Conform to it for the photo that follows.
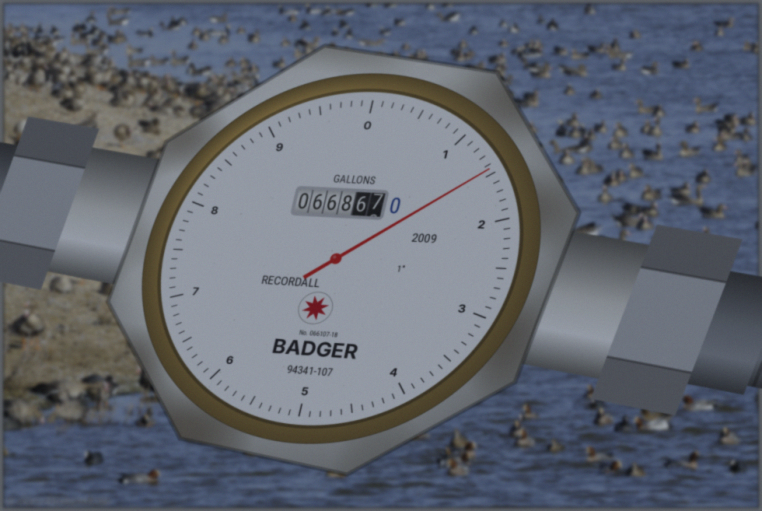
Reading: {"value": 668671.4, "unit": "gal"}
